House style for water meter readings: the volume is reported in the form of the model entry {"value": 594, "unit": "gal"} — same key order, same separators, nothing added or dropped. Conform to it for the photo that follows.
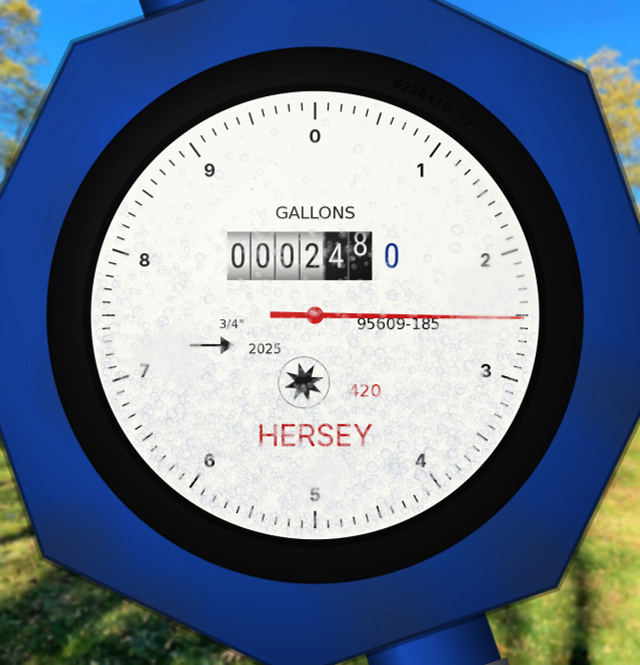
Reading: {"value": 2482.5, "unit": "gal"}
